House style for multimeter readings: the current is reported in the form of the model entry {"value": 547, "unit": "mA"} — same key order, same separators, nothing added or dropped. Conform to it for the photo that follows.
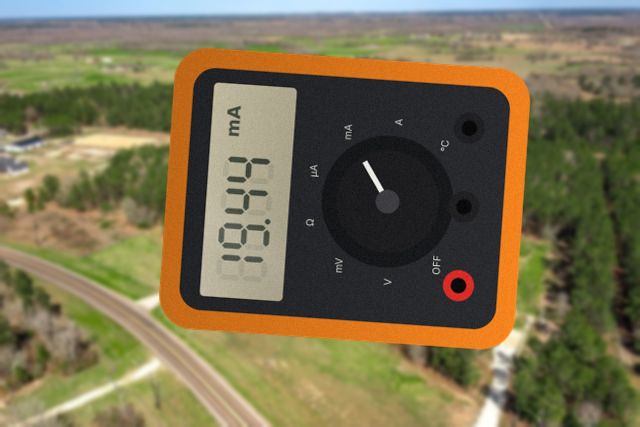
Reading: {"value": 19.44, "unit": "mA"}
